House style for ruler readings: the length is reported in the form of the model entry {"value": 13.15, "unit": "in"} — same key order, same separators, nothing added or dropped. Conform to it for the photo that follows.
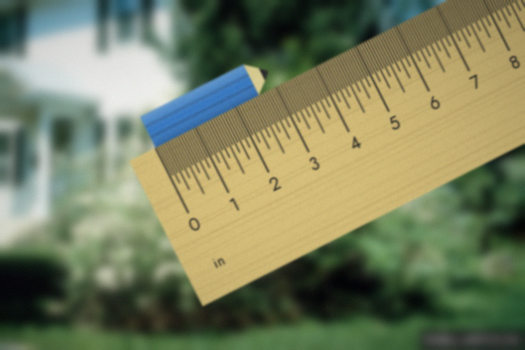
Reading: {"value": 3, "unit": "in"}
